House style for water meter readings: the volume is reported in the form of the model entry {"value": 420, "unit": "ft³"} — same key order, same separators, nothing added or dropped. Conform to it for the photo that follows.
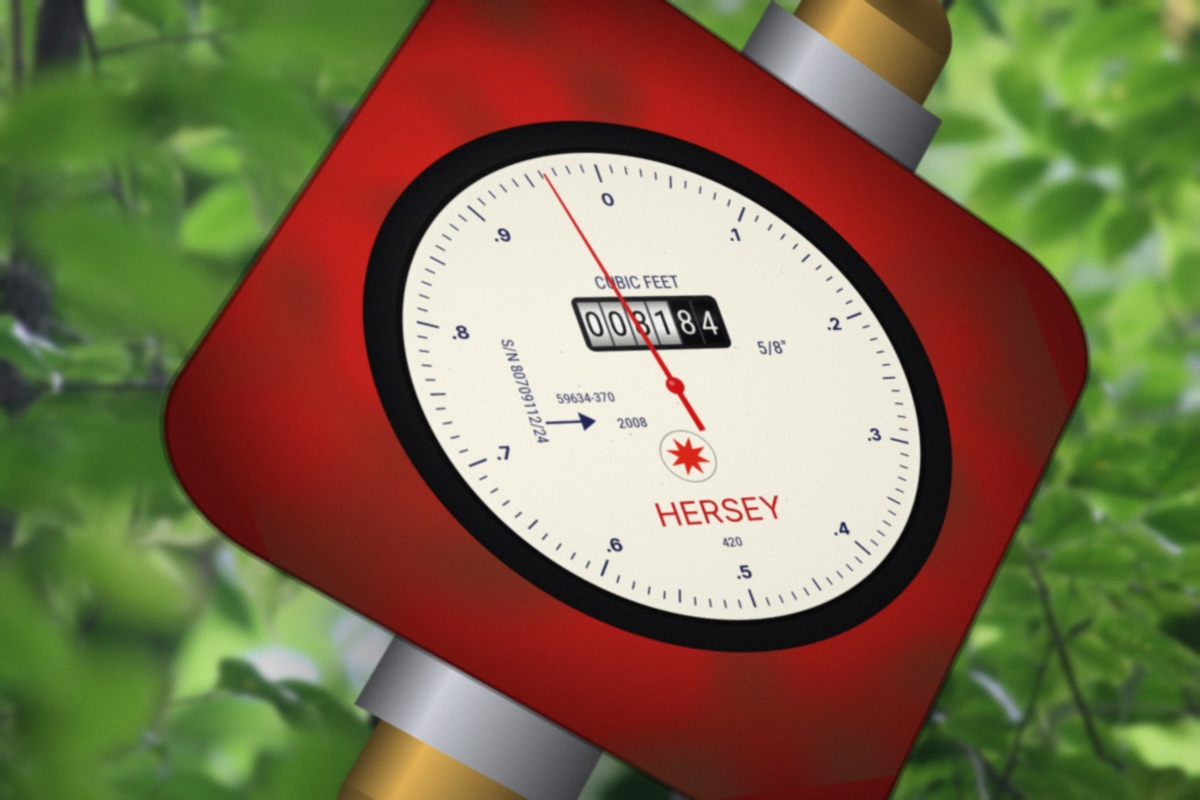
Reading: {"value": 8183.96, "unit": "ft³"}
